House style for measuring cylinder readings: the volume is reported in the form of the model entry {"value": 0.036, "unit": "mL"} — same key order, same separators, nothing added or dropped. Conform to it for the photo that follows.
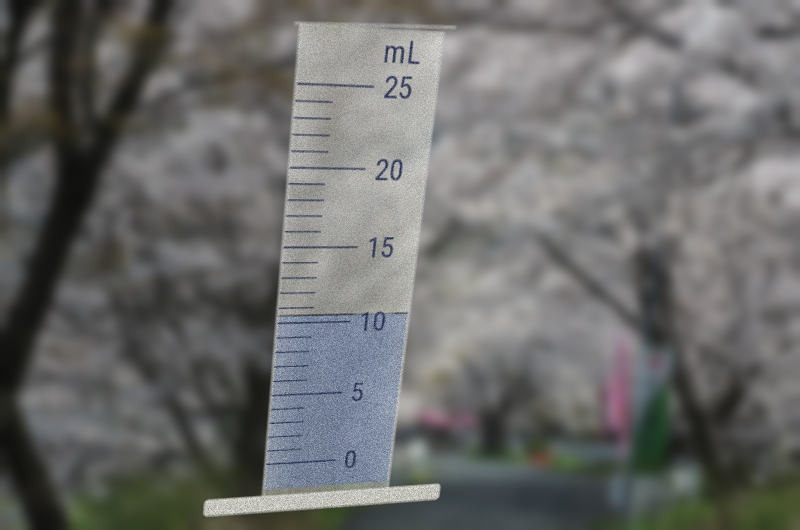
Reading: {"value": 10.5, "unit": "mL"}
